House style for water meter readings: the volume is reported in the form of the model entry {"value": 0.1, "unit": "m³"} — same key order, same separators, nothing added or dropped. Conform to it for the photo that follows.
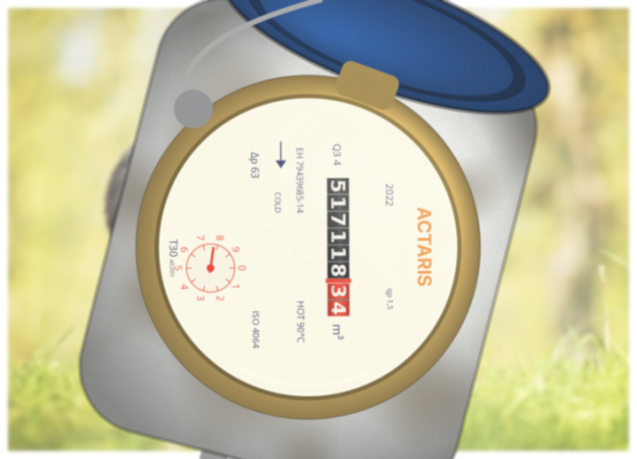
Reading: {"value": 517118.347, "unit": "m³"}
